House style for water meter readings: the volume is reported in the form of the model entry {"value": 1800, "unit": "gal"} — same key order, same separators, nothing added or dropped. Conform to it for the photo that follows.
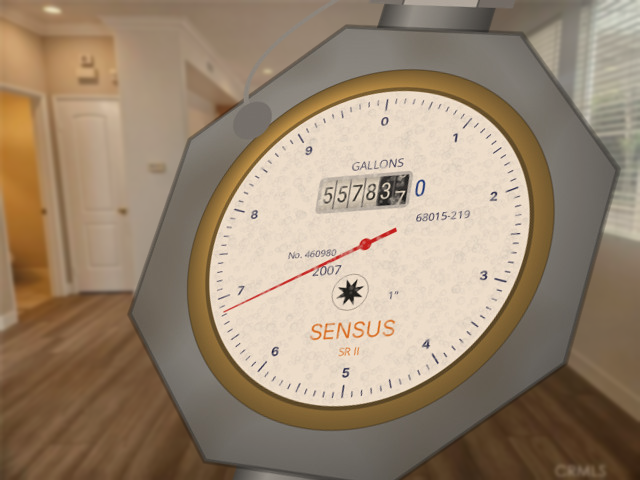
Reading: {"value": 5578366.8, "unit": "gal"}
